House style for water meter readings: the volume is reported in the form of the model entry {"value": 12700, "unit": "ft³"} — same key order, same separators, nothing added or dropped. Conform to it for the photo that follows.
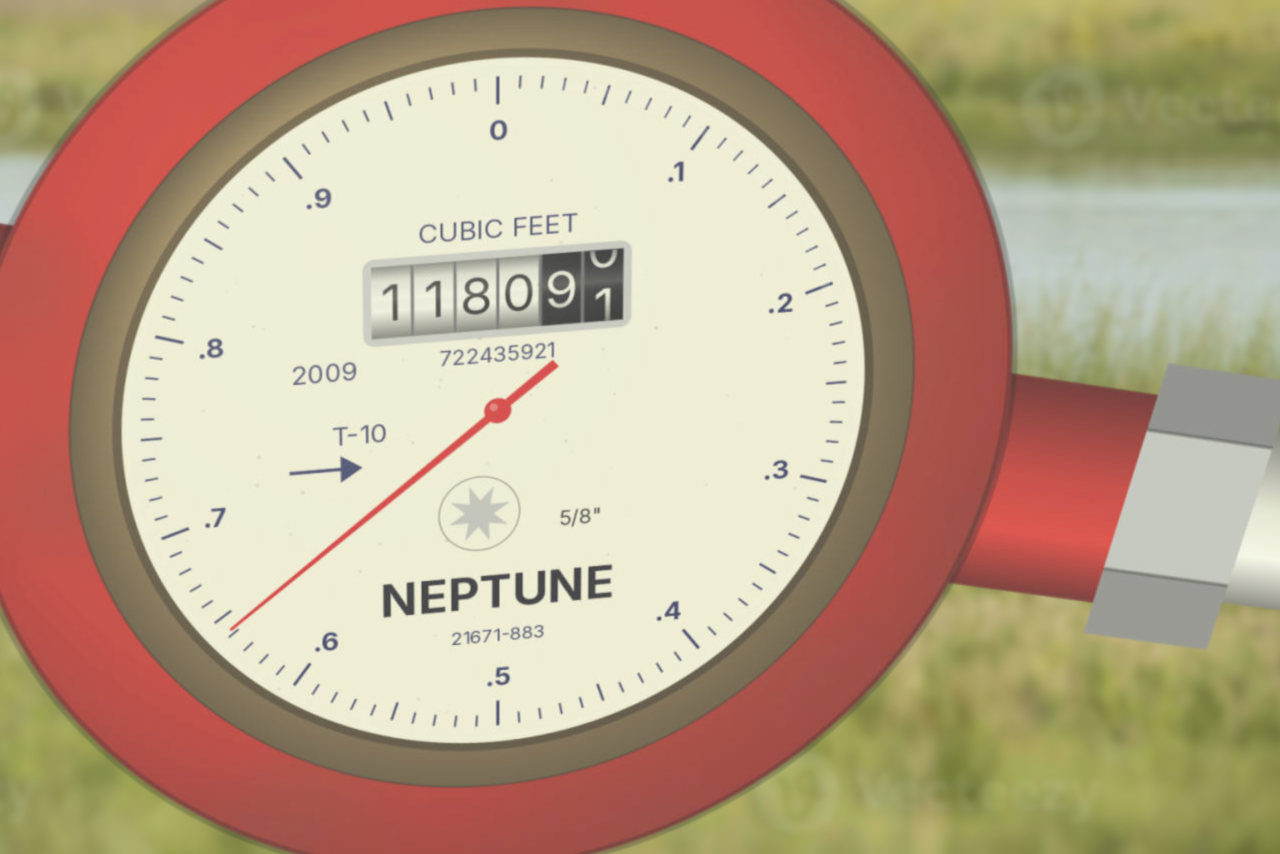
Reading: {"value": 118090.64, "unit": "ft³"}
